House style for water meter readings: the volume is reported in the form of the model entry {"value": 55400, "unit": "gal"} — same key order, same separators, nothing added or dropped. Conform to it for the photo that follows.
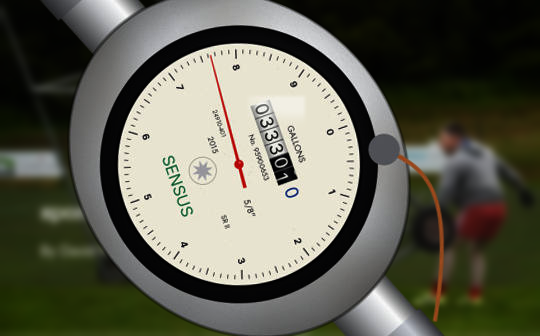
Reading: {"value": 333007.6, "unit": "gal"}
